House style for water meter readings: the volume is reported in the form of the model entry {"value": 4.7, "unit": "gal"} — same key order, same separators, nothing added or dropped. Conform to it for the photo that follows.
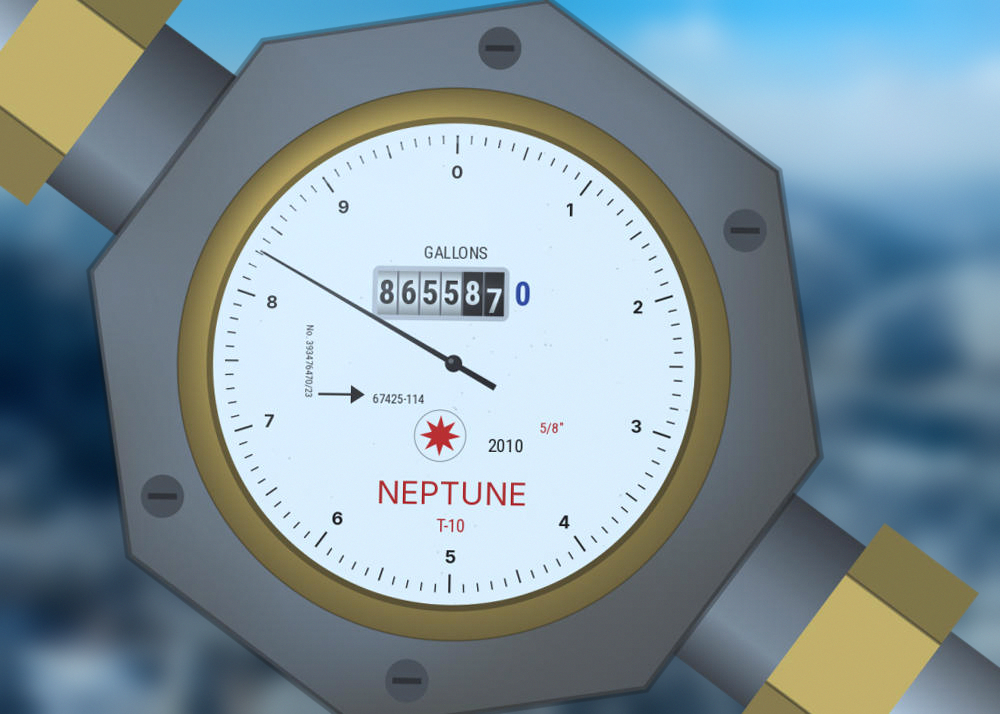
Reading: {"value": 8655868.3, "unit": "gal"}
